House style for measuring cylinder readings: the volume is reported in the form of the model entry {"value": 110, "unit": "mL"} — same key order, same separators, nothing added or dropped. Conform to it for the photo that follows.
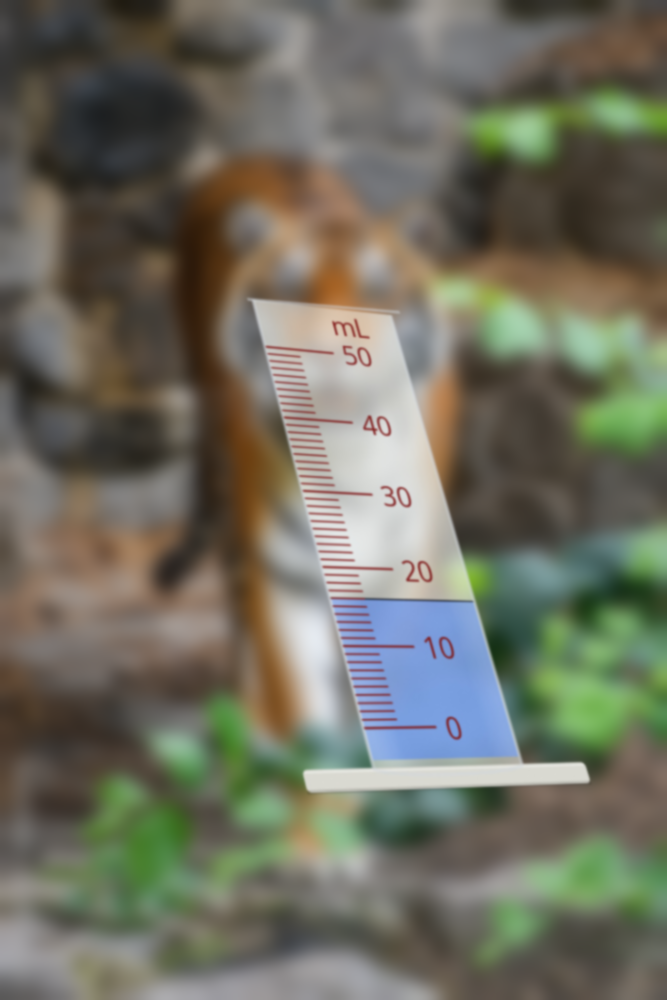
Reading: {"value": 16, "unit": "mL"}
